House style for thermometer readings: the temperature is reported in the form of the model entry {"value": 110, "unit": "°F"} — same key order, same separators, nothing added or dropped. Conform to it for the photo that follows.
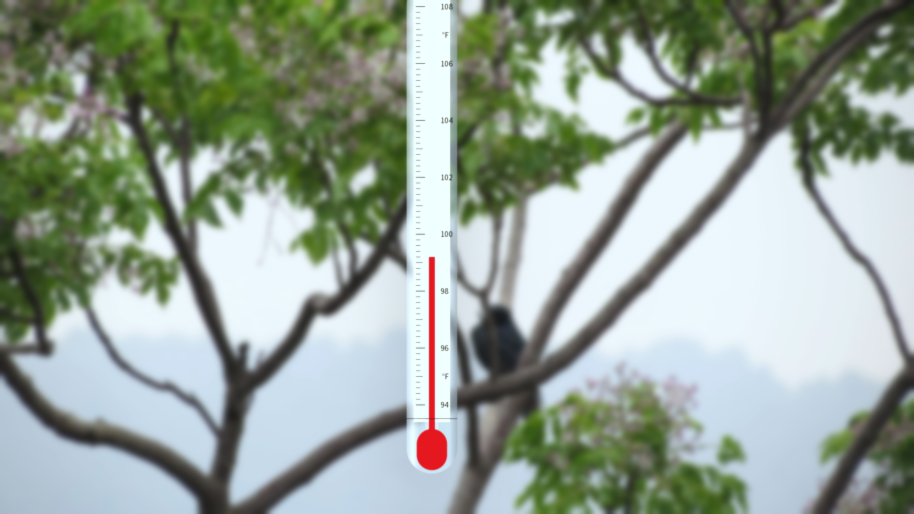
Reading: {"value": 99.2, "unit": "°F"}
